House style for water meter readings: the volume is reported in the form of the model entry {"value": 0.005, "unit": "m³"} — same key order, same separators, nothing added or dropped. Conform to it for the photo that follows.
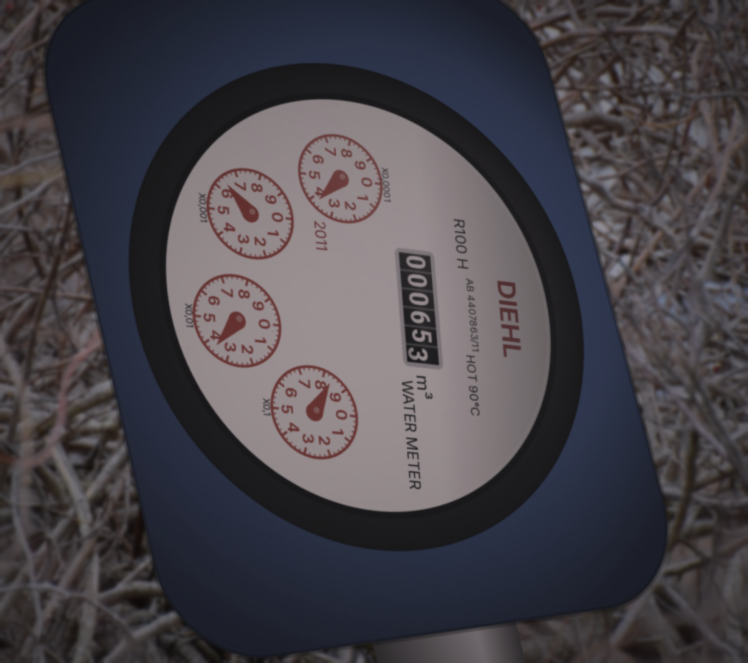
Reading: {"value": 652.8363, "unit": "m³"}
